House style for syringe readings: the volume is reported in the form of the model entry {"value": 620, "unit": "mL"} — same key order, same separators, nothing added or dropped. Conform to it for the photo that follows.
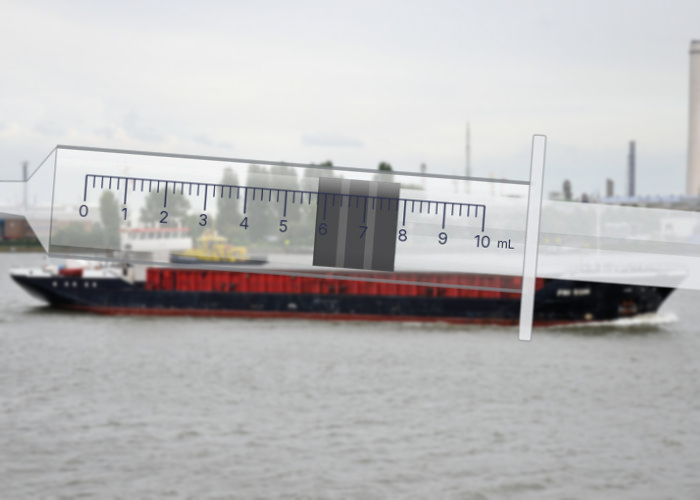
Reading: {"value": 5.8, "unit": "mL"}
